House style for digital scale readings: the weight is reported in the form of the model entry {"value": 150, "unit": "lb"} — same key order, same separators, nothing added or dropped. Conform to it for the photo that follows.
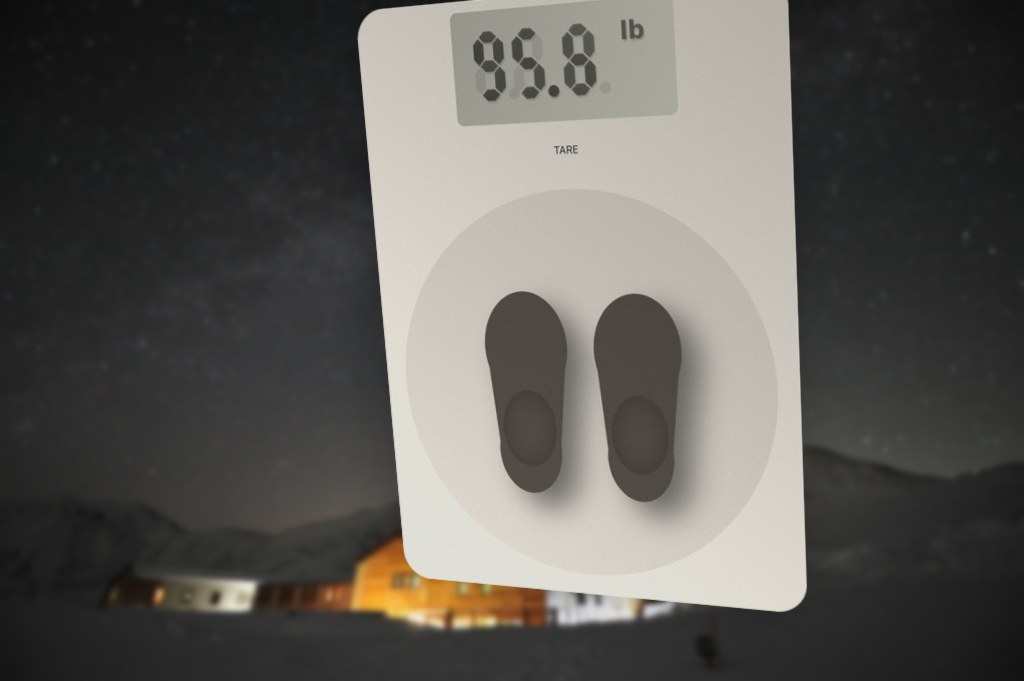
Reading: {"value": 95.8, "unit": "lb"}
